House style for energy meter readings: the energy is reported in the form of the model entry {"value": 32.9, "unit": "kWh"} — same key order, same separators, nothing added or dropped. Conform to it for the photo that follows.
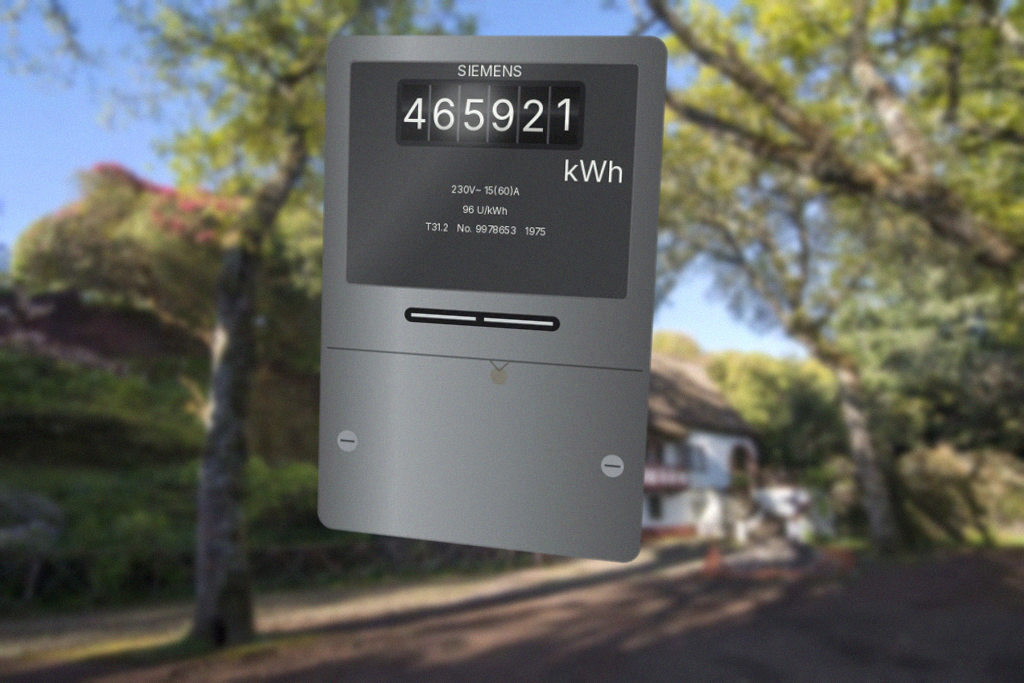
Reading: {"value": 465921, "unit": "kWh"}
